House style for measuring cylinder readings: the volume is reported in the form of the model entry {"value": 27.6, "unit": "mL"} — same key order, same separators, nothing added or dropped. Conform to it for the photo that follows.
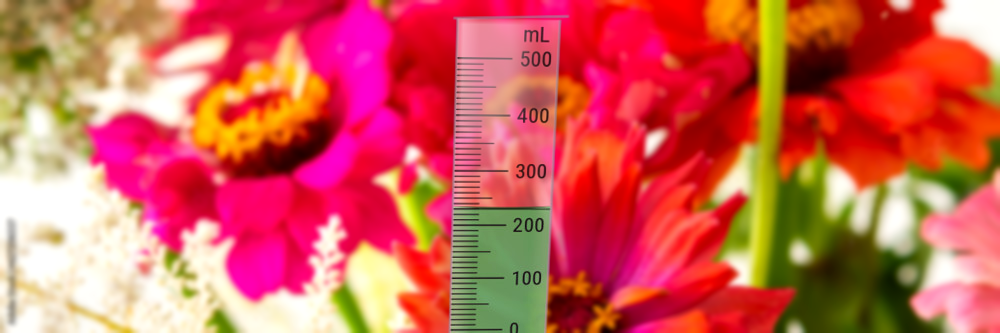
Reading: {"value": 230, "unit": "mL"}
